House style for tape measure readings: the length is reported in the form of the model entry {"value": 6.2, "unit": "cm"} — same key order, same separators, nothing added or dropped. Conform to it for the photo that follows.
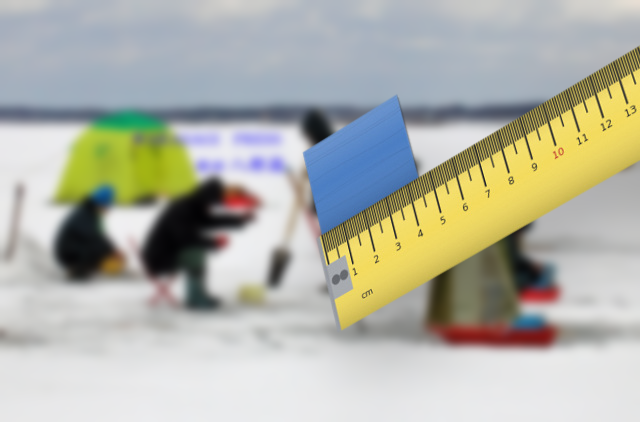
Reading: {"value": 4.5, "unit": "cm"}
